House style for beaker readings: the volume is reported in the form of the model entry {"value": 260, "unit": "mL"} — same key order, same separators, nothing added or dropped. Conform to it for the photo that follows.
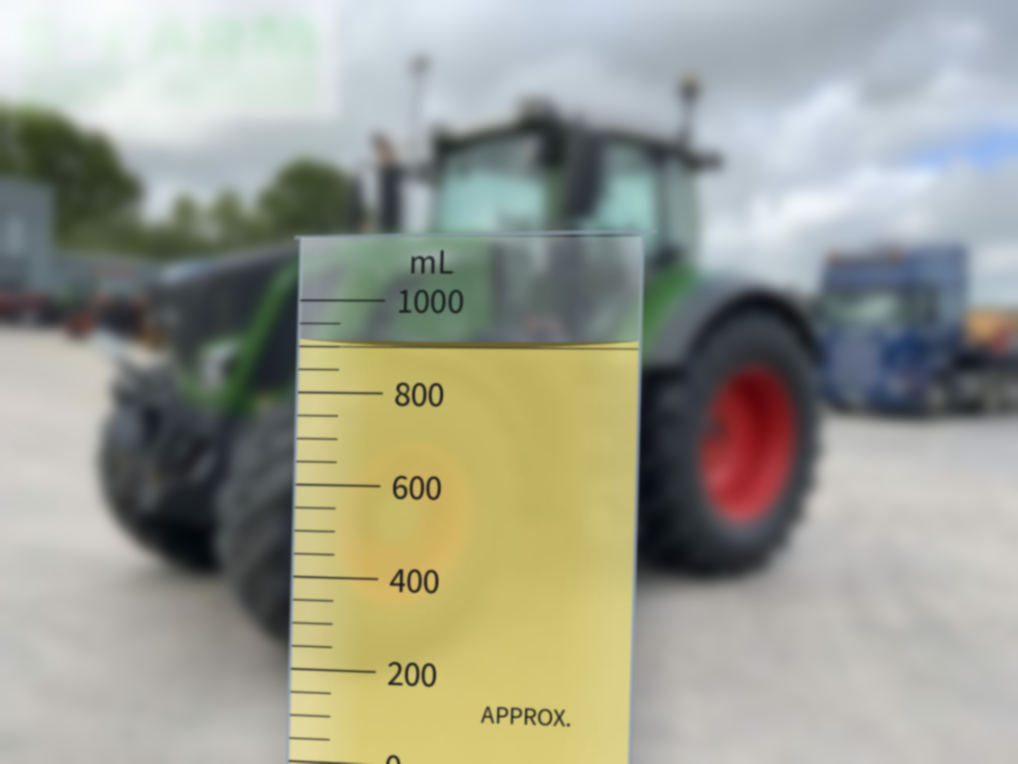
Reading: {"value": 900, "unit": "mL"}
